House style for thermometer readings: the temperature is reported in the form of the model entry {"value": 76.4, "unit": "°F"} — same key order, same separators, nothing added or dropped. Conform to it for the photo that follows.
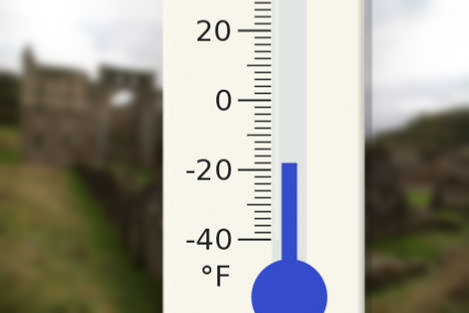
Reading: {"value": -18, "unit": "°F"}
